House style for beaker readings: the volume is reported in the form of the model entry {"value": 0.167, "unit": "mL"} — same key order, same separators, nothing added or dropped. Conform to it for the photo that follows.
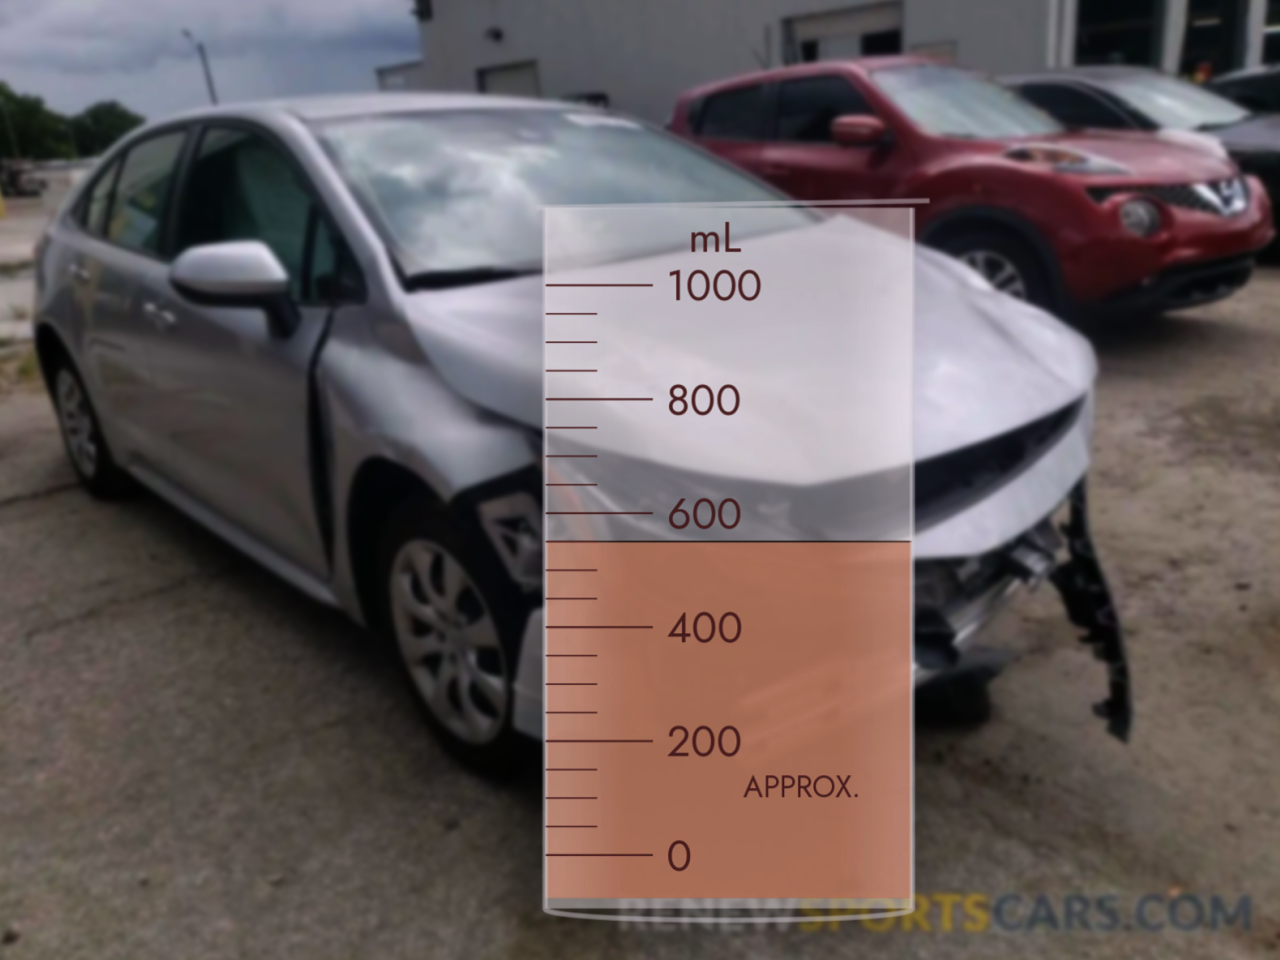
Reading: {"value": 550, "unit": "mL"}
